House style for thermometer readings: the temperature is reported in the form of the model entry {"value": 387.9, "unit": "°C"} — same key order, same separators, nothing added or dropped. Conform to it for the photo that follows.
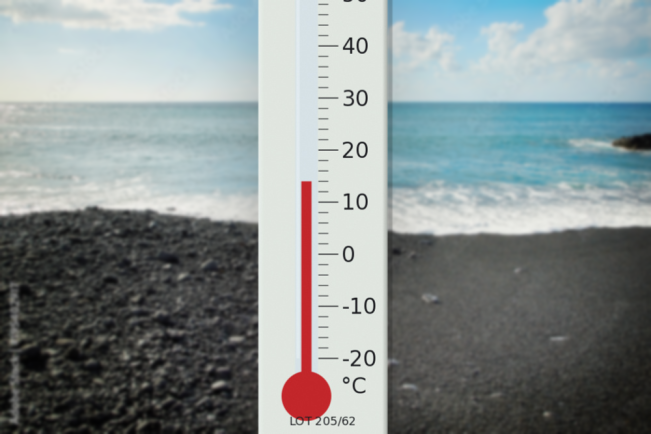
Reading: {"value": 14, "unit": "°C"}
